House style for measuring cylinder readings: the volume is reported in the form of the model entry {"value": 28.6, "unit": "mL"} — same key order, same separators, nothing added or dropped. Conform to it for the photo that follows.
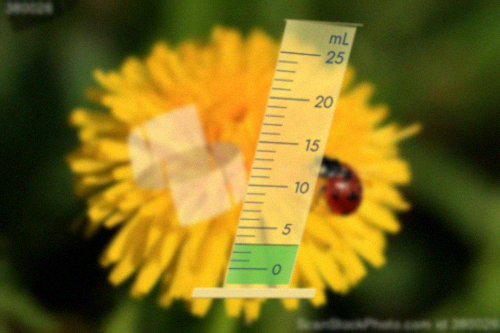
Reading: {"value": 3, "unit": "mL"}
